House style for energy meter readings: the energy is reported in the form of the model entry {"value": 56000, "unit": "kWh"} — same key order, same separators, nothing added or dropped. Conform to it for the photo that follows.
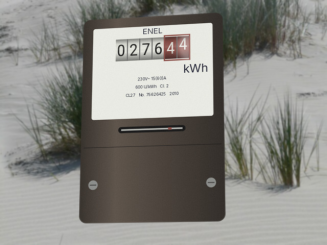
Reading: {"value": 276.44, "unit": "kWh"}
